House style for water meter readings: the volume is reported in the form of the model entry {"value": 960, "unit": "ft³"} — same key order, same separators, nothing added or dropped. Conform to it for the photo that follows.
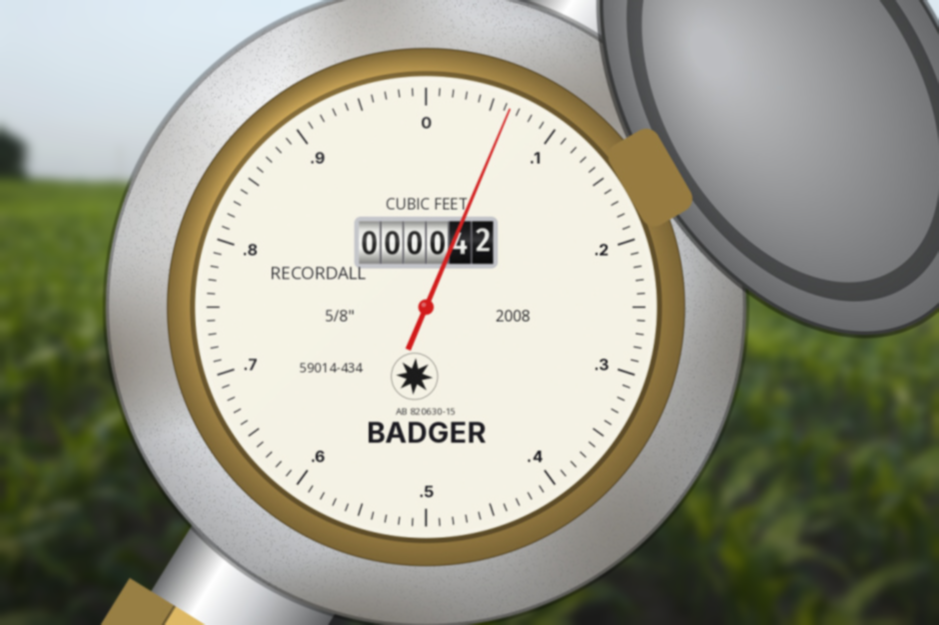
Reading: {"value": 42.06, "unit": "ft³"}
